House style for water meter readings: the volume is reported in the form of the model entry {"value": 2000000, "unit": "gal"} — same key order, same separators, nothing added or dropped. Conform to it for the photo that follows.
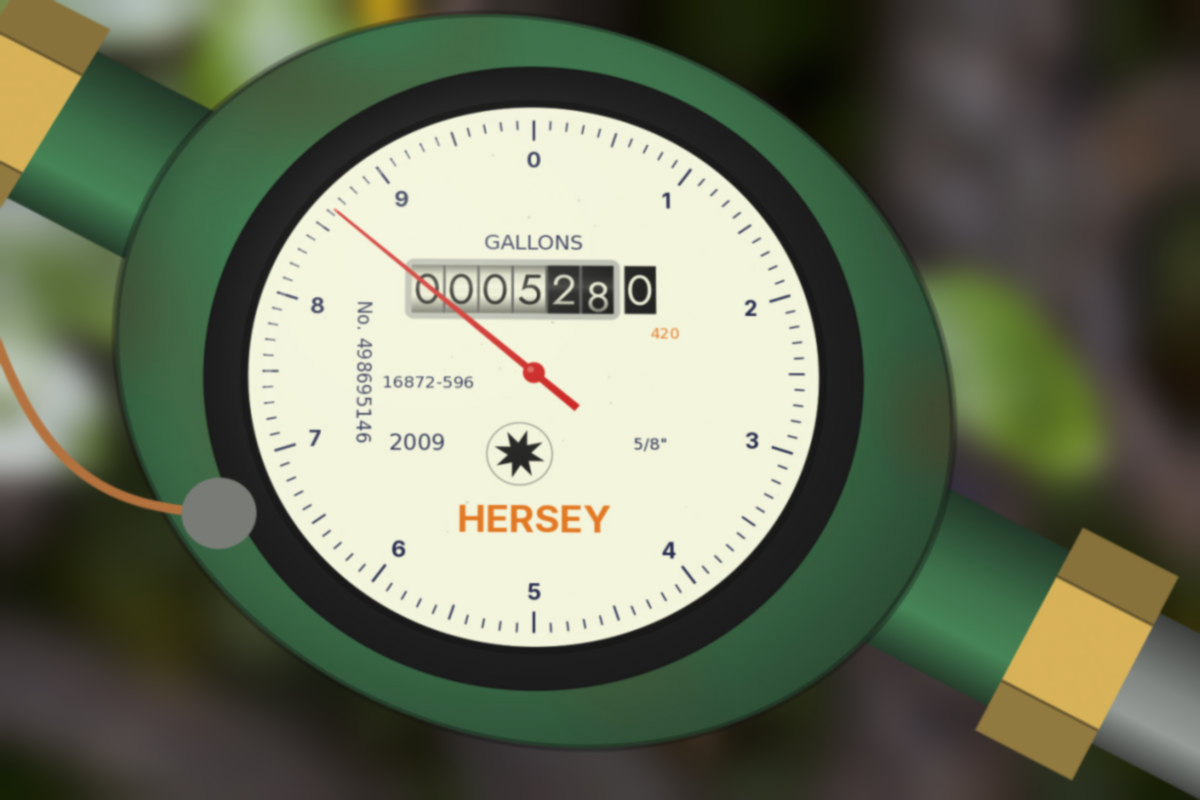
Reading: {"value": 5278.6, "unit": "gal"}
